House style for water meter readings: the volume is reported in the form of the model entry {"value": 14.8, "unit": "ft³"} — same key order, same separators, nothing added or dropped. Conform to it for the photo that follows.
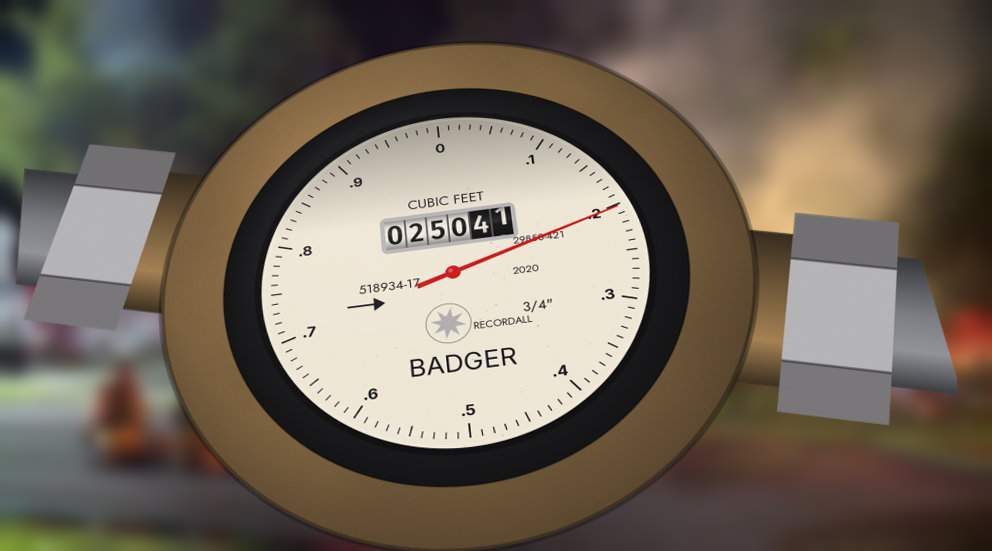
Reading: {"value": 25041.20, "unit": "ft³"}
